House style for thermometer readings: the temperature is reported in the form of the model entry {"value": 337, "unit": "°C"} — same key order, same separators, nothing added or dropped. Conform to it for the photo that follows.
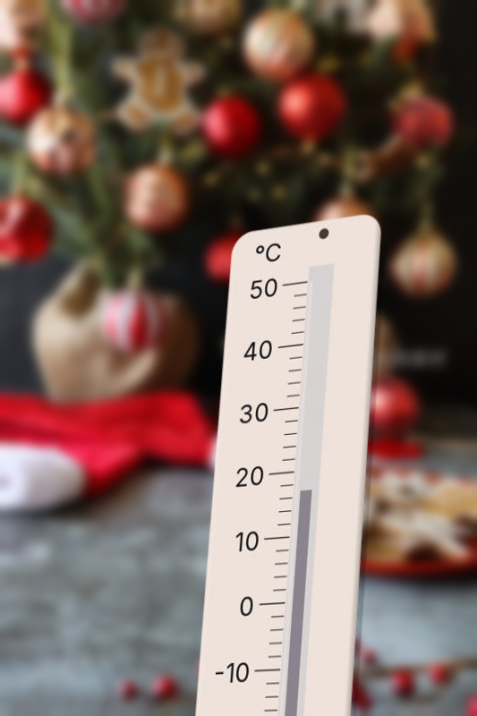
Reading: {"value": 17, "unit": "°C"}
